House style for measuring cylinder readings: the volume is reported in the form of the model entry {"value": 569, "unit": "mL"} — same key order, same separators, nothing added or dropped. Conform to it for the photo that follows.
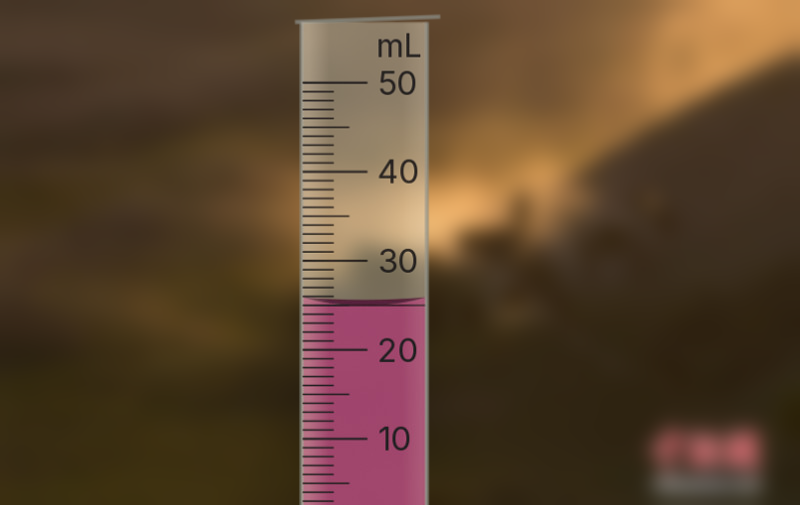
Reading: {"value": 25, "unit": "mL"}
